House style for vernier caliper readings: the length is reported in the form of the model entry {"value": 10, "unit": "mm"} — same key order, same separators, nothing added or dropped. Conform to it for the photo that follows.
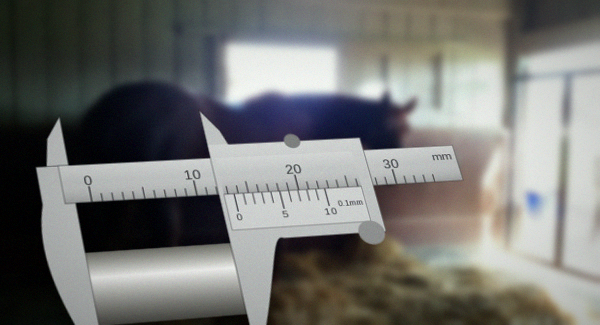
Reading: {"value": 13.6, "unit": "mm"}
